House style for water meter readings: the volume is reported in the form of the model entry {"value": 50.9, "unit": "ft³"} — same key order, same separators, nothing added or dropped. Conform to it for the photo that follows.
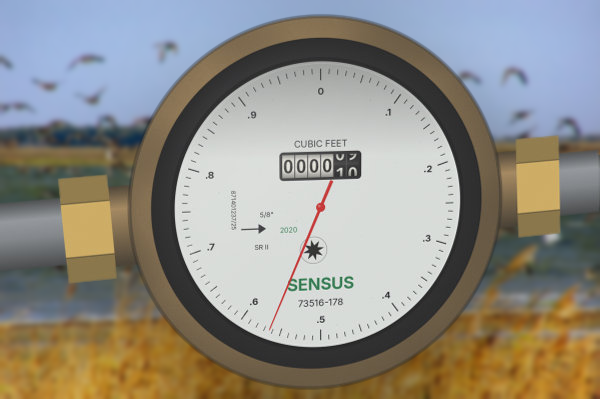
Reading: {"value": 9.56, "unit": "ft³"}
